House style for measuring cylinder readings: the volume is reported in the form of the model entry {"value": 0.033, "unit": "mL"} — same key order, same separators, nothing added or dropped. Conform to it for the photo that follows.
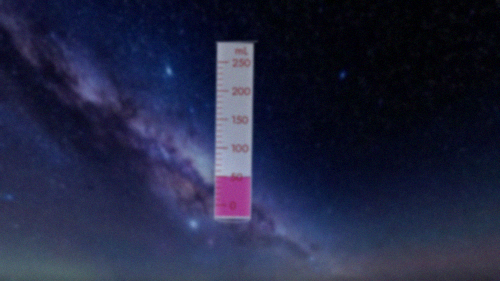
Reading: {"value": 50, "unit": "mL"}
